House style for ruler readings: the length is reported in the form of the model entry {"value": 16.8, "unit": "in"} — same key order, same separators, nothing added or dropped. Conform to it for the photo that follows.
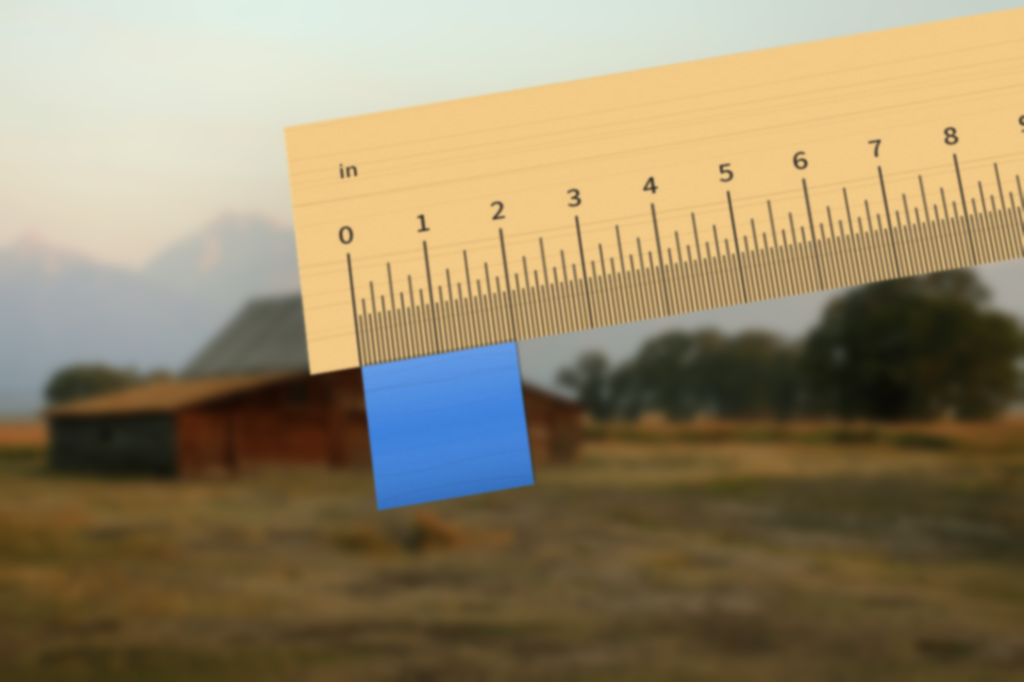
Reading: {"value": 2, "unit": "in"}
